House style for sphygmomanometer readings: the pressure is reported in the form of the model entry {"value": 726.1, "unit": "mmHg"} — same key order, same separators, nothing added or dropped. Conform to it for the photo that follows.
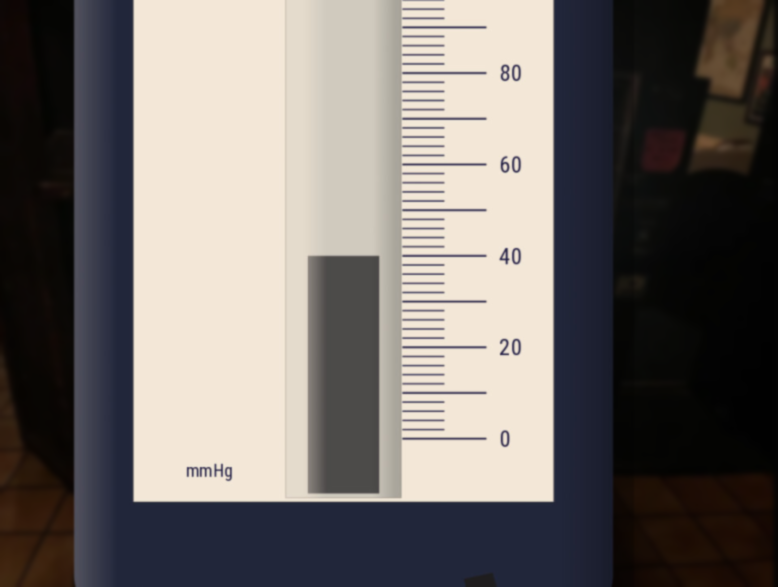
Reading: {"value": 40, "unit": "mmHg"}
